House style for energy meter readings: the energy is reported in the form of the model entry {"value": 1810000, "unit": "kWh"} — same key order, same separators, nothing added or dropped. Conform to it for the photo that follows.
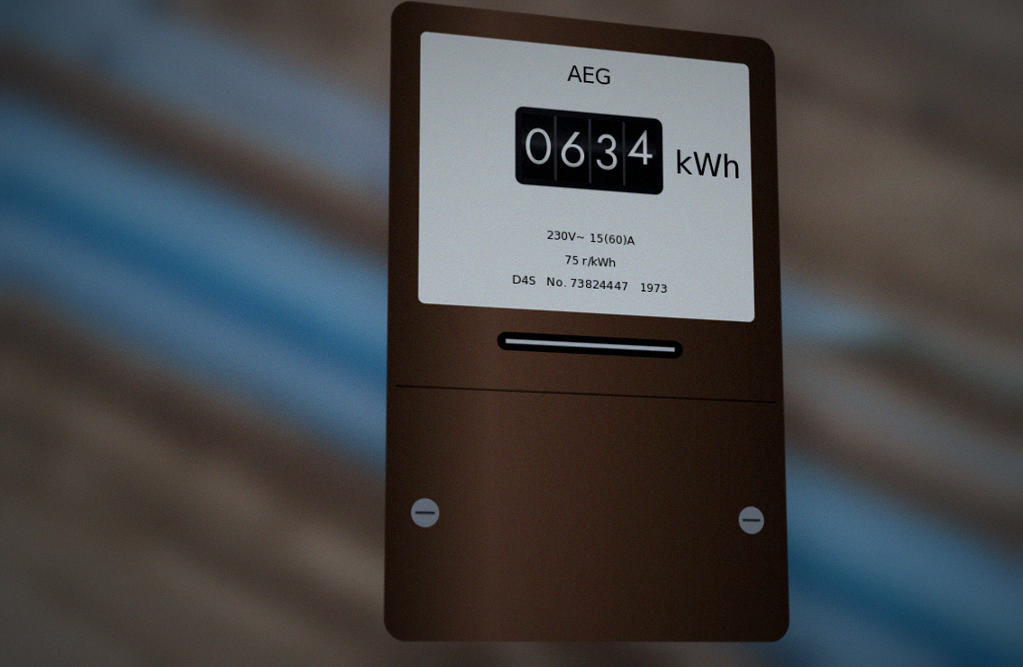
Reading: {"value": 634, "unit": "kWh"}
